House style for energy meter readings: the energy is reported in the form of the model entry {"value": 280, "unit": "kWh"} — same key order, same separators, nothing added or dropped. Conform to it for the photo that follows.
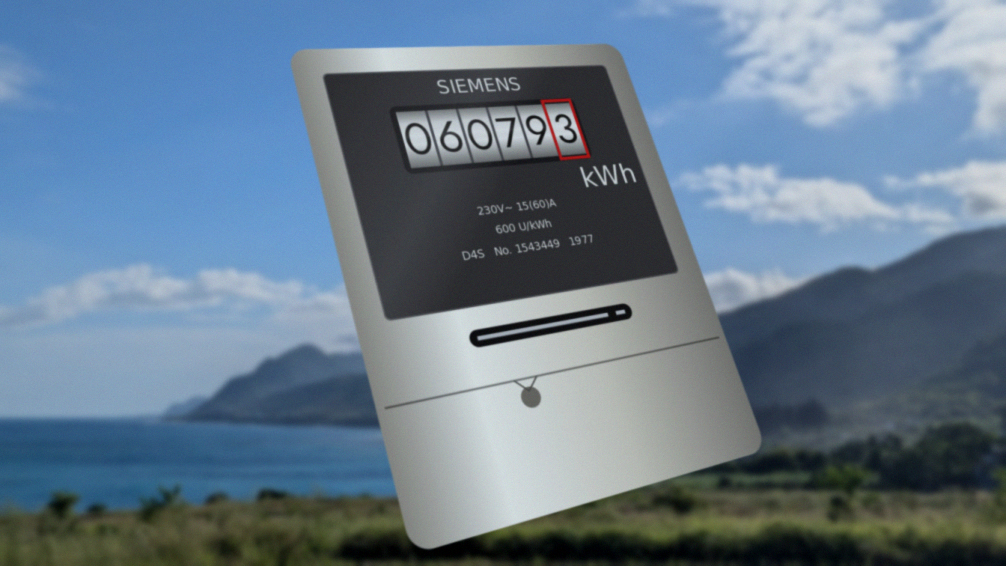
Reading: {"value": 6079.3, "unit": "kWh"}
